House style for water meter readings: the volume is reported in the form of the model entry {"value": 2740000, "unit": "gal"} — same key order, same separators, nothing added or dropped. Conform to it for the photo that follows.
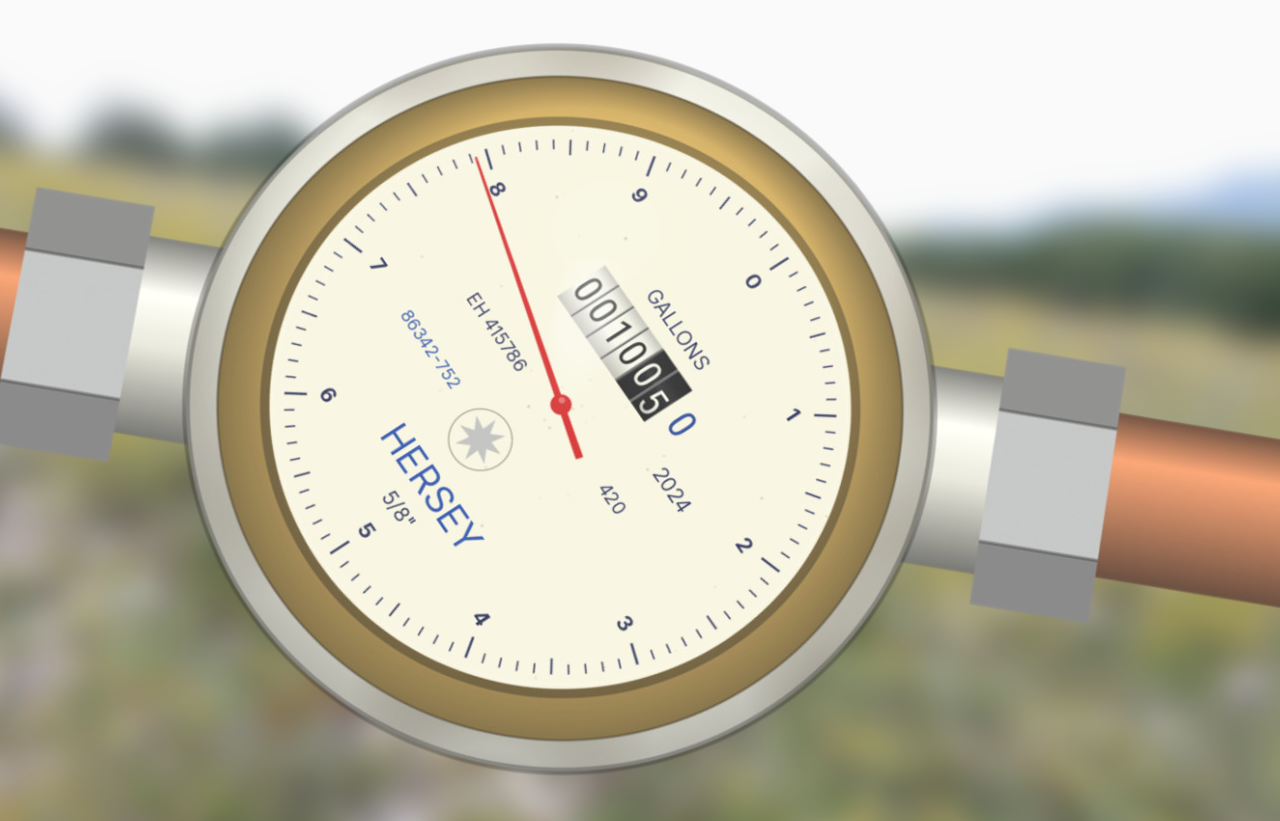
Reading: {"value": 10047.9, "unit": "gal"}
